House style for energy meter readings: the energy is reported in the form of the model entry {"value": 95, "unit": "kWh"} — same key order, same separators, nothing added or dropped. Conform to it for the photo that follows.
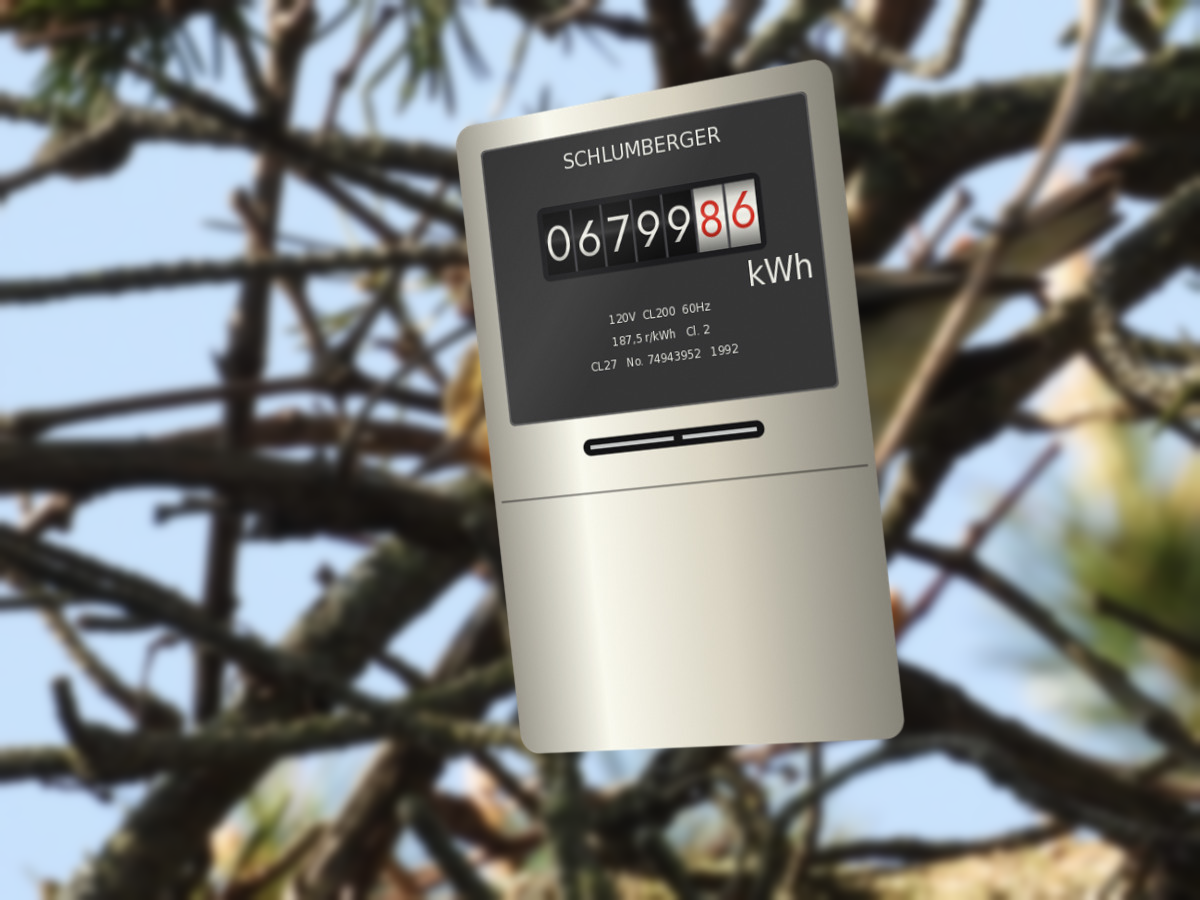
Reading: {"value": 6799.86, "unit": "kWh"}
